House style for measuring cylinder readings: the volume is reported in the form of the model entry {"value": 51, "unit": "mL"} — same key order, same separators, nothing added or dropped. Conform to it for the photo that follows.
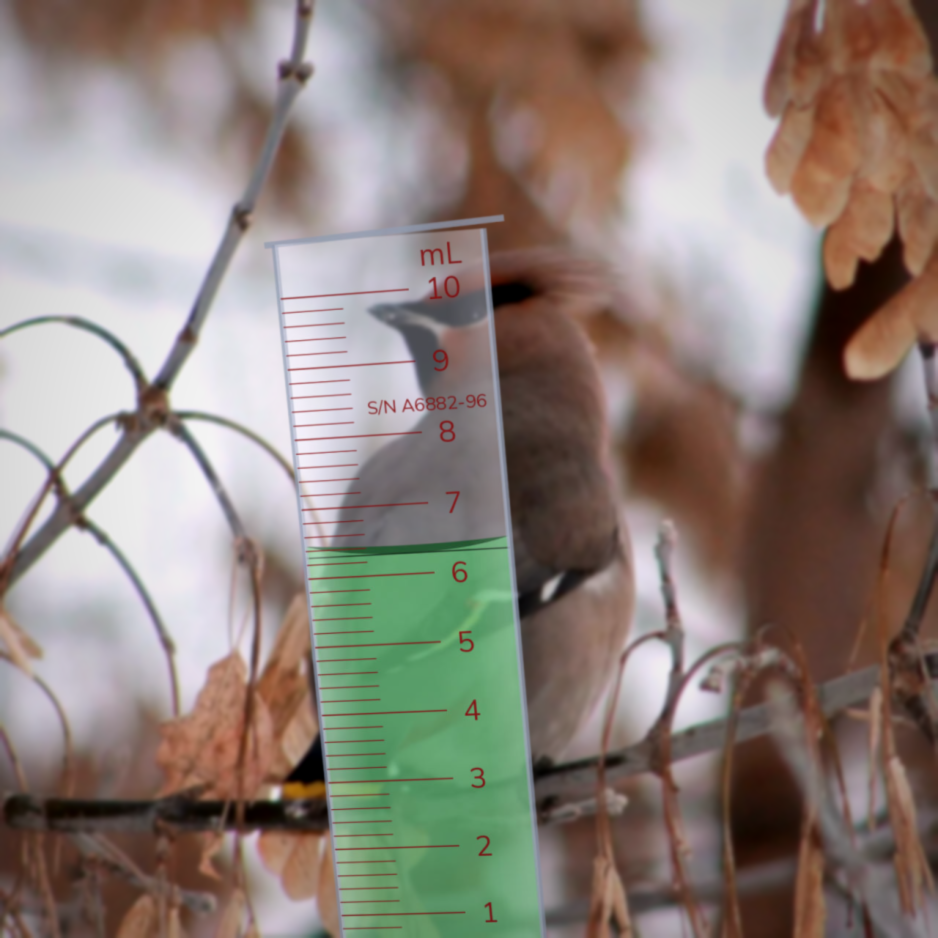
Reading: {"value": 6.3, "unit": "mL"}
